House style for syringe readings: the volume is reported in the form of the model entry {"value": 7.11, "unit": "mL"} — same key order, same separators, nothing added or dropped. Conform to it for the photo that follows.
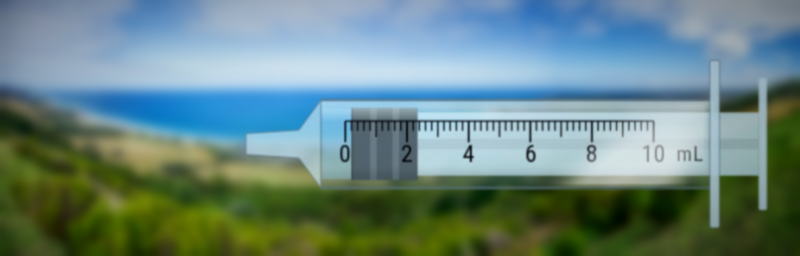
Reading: {"value": 0.2, "unit": "mL"}
